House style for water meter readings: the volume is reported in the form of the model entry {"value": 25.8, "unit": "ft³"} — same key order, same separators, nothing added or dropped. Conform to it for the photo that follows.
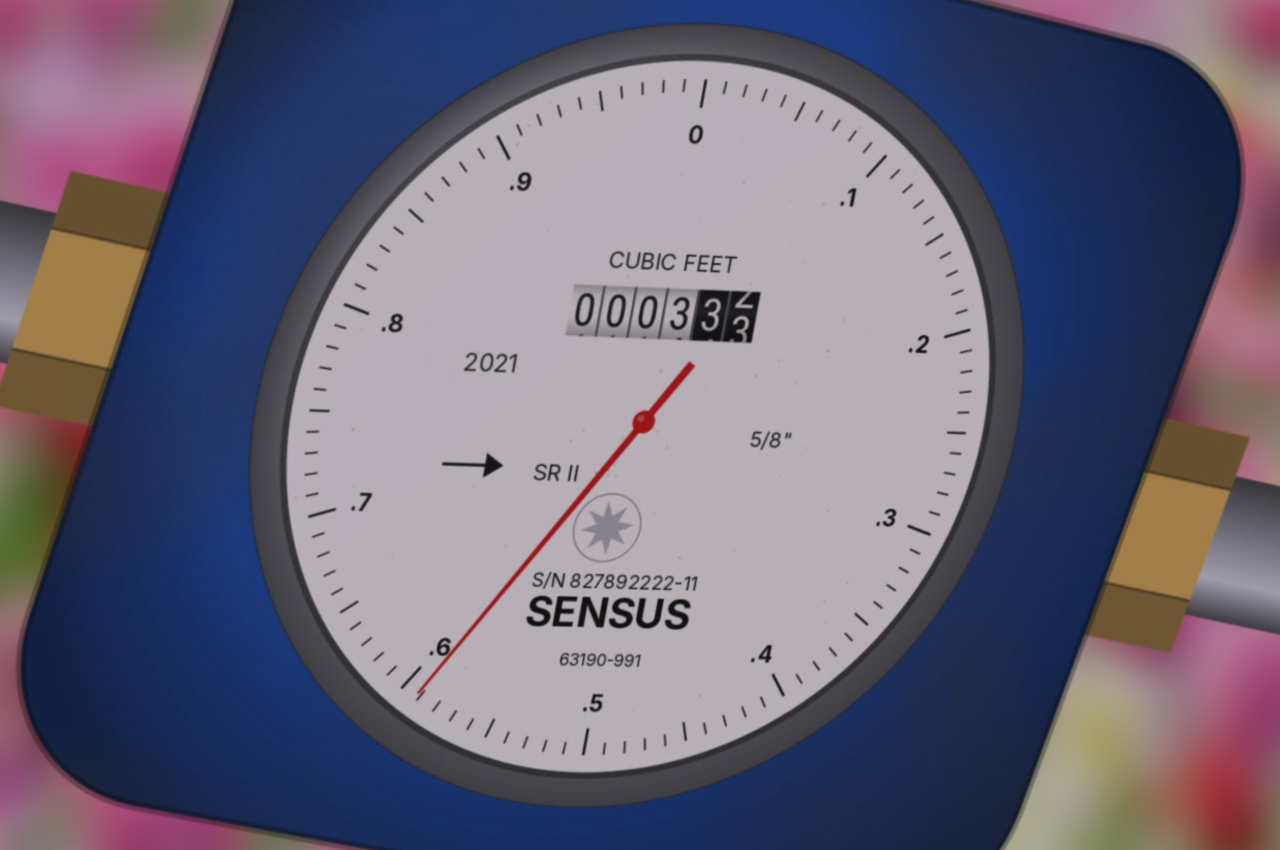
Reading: {"value": 332.59, "unit": "ft³"}
